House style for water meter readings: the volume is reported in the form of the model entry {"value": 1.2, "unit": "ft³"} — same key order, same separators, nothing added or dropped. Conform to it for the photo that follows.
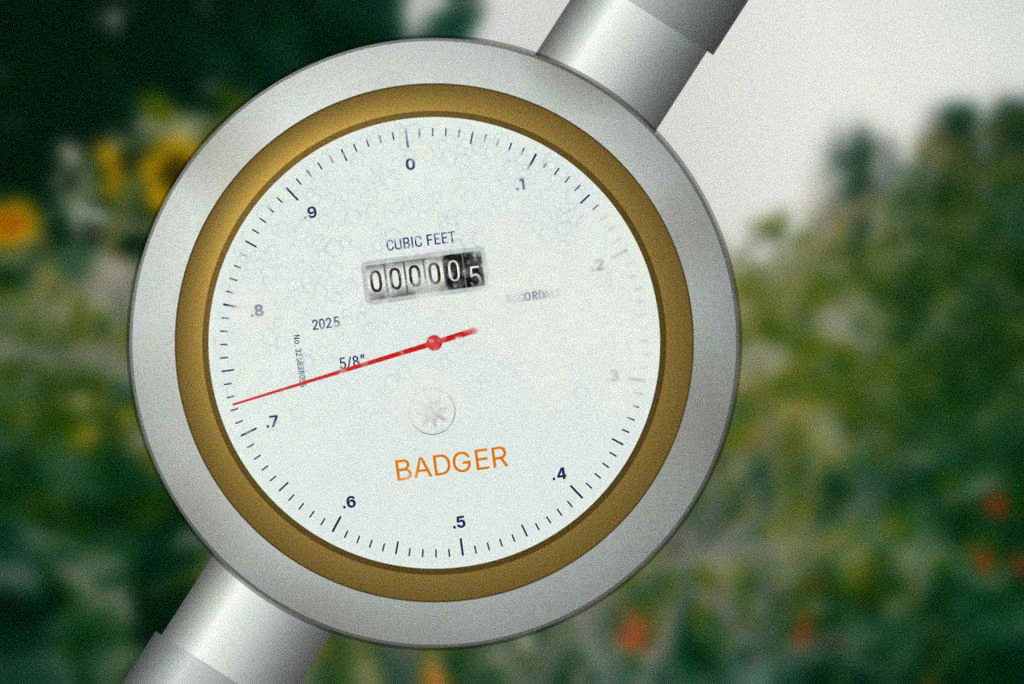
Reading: {"value": 4.72, "unit": "ft³"}
